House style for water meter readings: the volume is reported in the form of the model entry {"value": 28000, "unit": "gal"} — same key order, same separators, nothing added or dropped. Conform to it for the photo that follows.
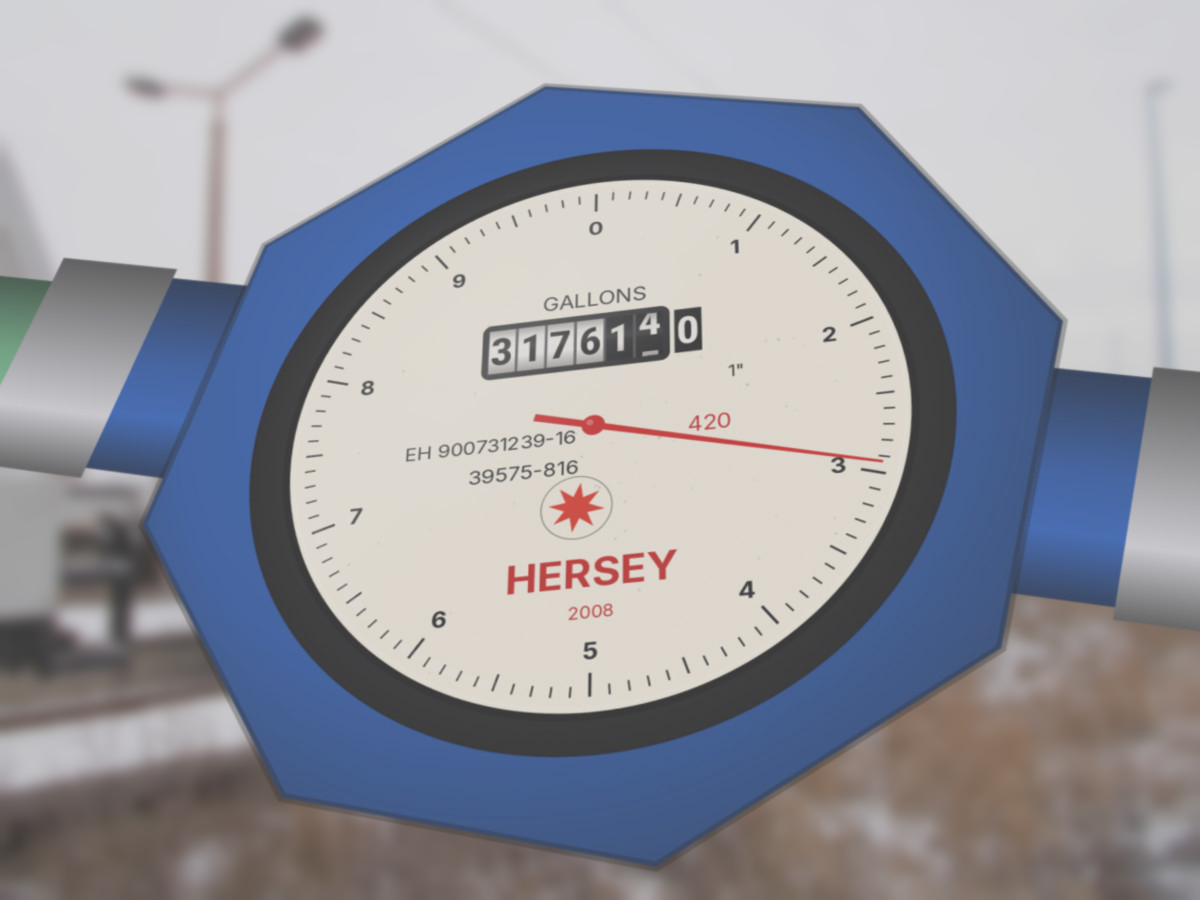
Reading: {"value": 3176142.9, "unit": "gal"}
